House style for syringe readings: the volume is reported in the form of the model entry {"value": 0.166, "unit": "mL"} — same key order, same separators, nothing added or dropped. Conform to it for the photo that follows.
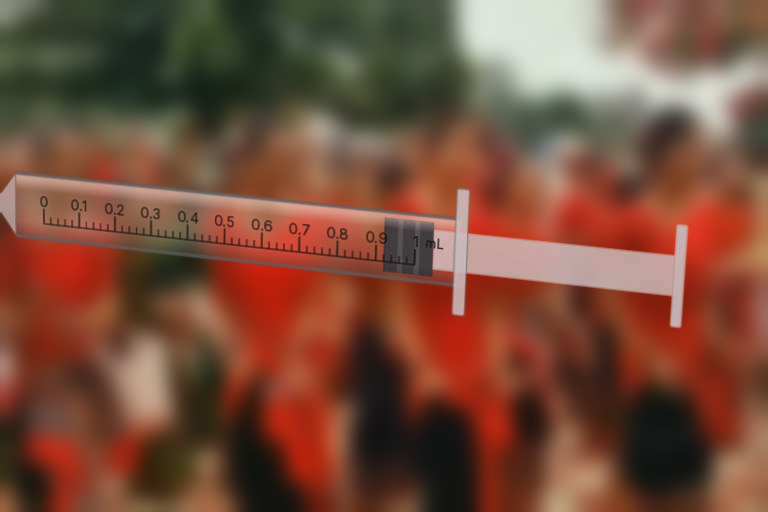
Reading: {"value": 0.92, "unit": "mL"}
